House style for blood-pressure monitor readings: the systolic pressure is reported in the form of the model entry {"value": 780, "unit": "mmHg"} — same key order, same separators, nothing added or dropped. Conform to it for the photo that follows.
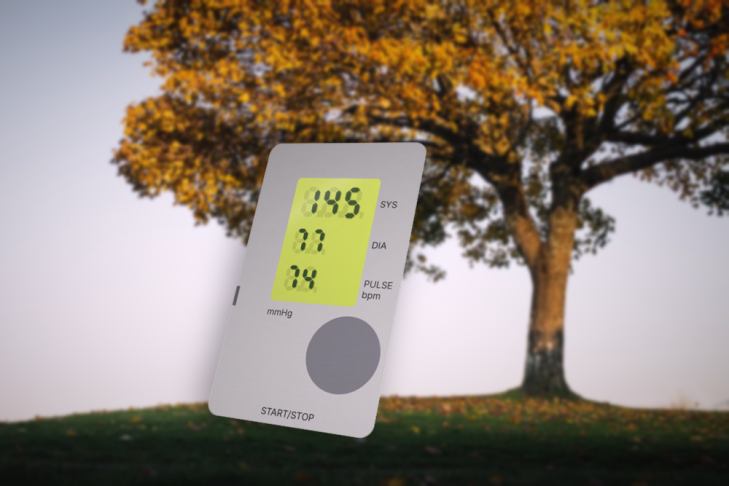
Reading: {"value": 145, "unit": "mmHg"}
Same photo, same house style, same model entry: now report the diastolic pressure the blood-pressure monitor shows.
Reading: {"value": 77, "unit": "mmHg"}
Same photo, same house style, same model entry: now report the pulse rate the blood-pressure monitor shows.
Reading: {"value": 74, "unit": "bpm"}
